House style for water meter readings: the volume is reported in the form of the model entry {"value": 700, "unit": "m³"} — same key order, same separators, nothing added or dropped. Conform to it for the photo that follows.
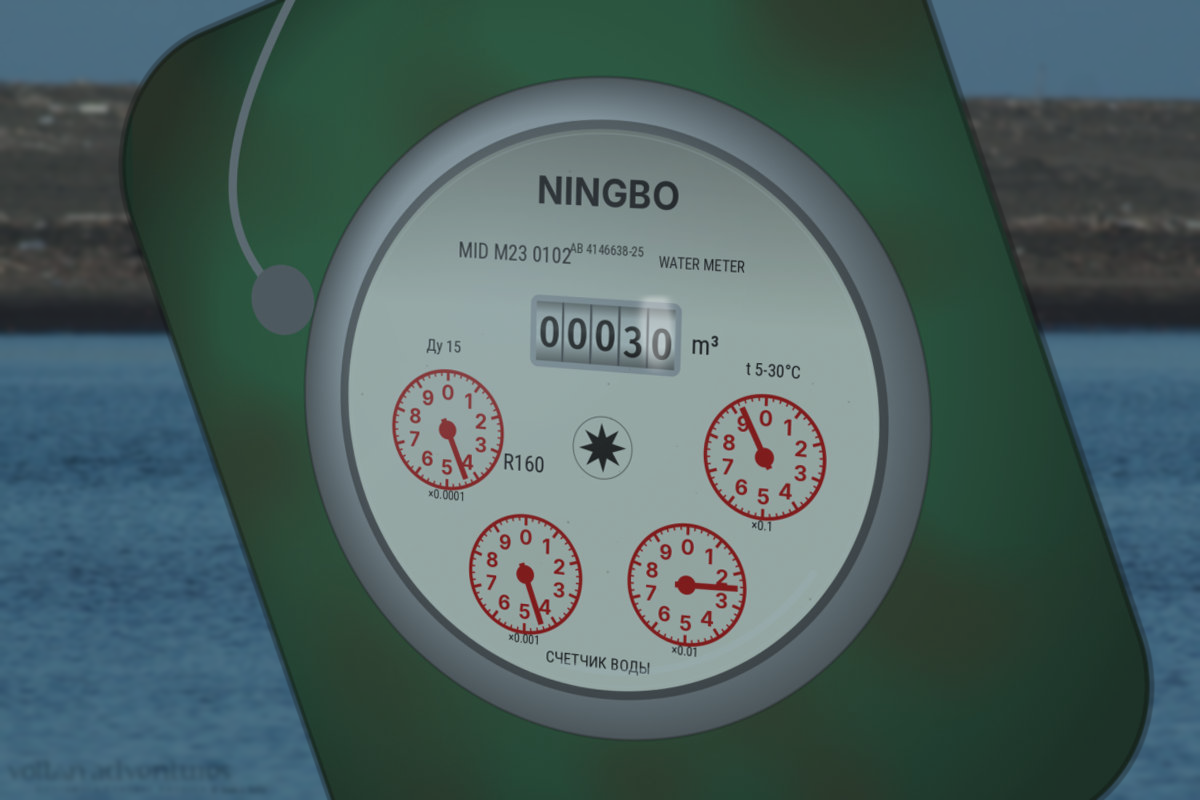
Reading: {"value": 29.9244, "unit": "m³"}
